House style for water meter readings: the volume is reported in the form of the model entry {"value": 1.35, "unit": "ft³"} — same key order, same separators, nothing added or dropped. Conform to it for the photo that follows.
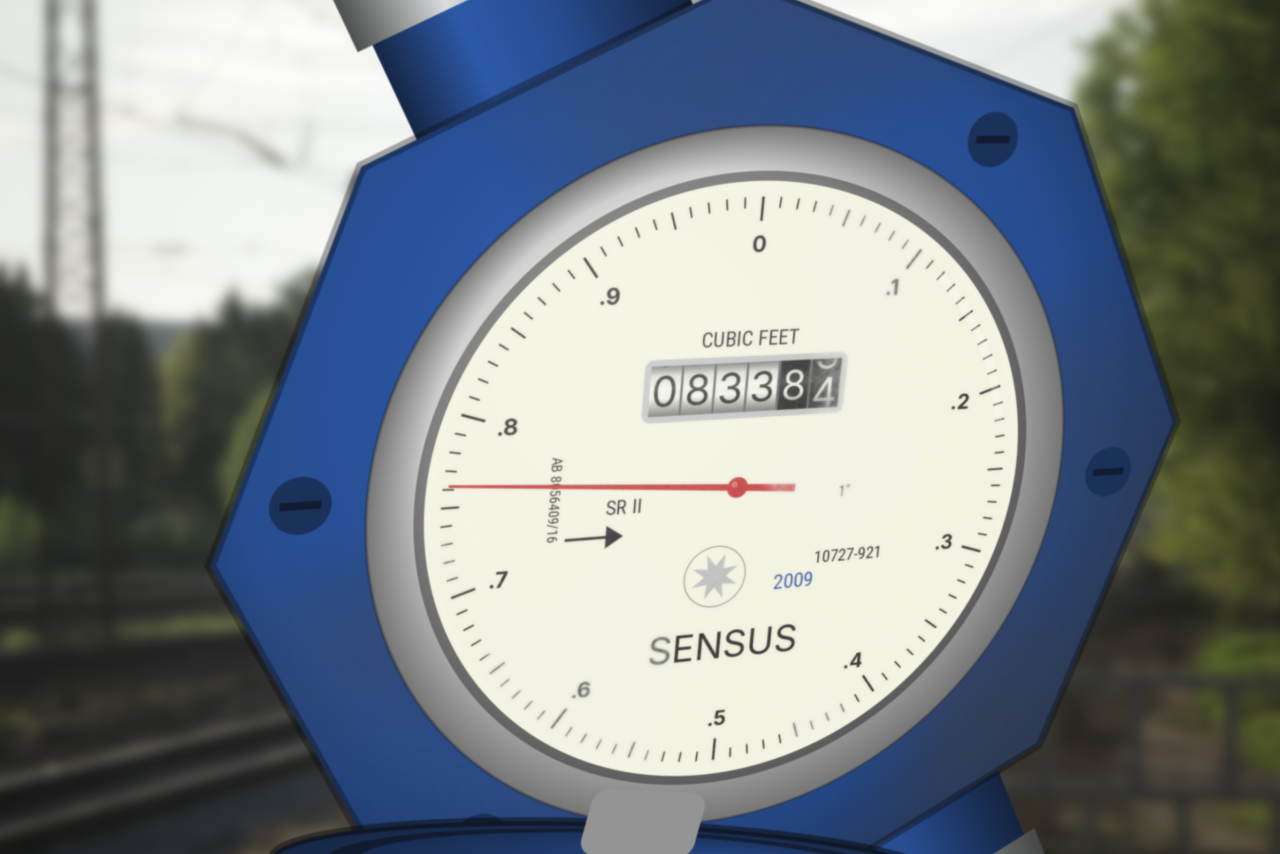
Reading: {"value": 83383.76, "unit": "ft³"}
